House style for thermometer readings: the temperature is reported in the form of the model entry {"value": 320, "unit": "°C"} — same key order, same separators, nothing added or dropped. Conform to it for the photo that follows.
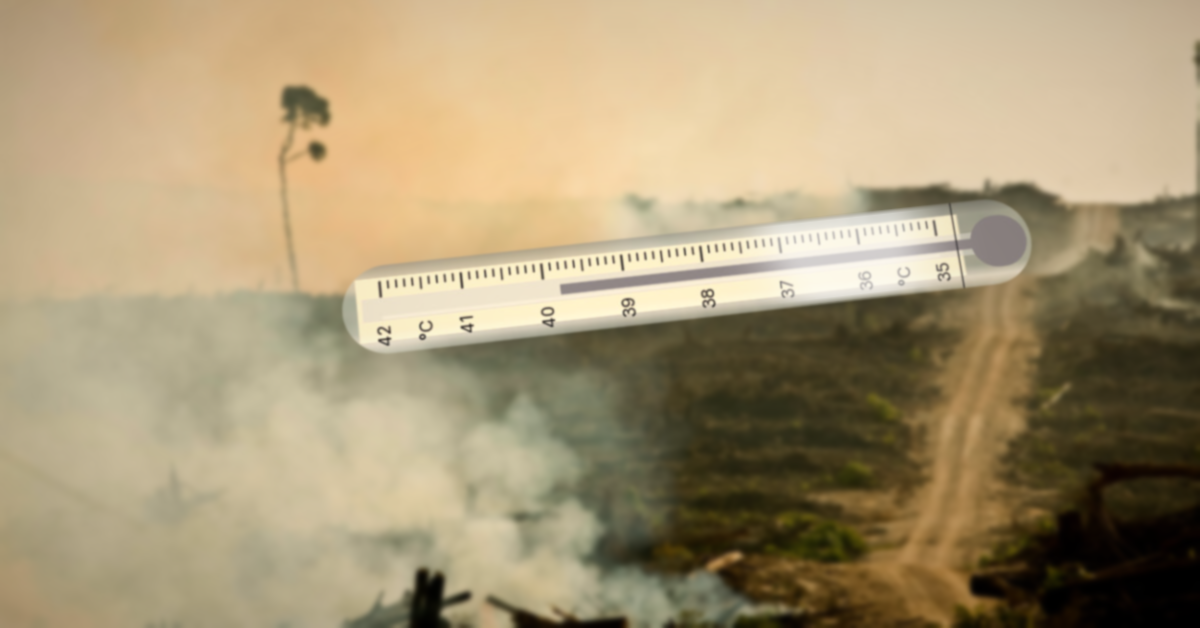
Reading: {"value": 39.8, "unit": "°C"}
